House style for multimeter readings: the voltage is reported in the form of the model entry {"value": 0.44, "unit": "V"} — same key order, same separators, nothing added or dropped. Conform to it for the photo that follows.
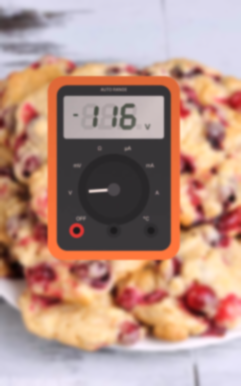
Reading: {"value": -116, "unit": "V"}
